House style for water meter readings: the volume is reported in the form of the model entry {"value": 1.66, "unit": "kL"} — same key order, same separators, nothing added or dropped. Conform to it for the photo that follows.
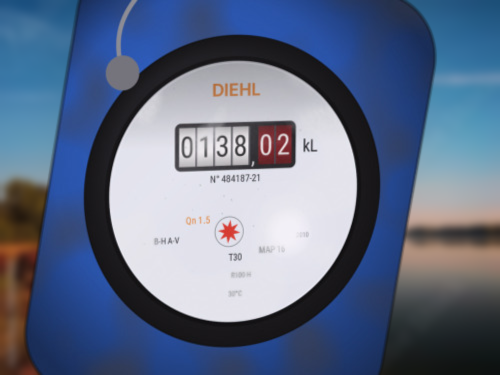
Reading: {"value": 138.02, "unit": "kL"}
